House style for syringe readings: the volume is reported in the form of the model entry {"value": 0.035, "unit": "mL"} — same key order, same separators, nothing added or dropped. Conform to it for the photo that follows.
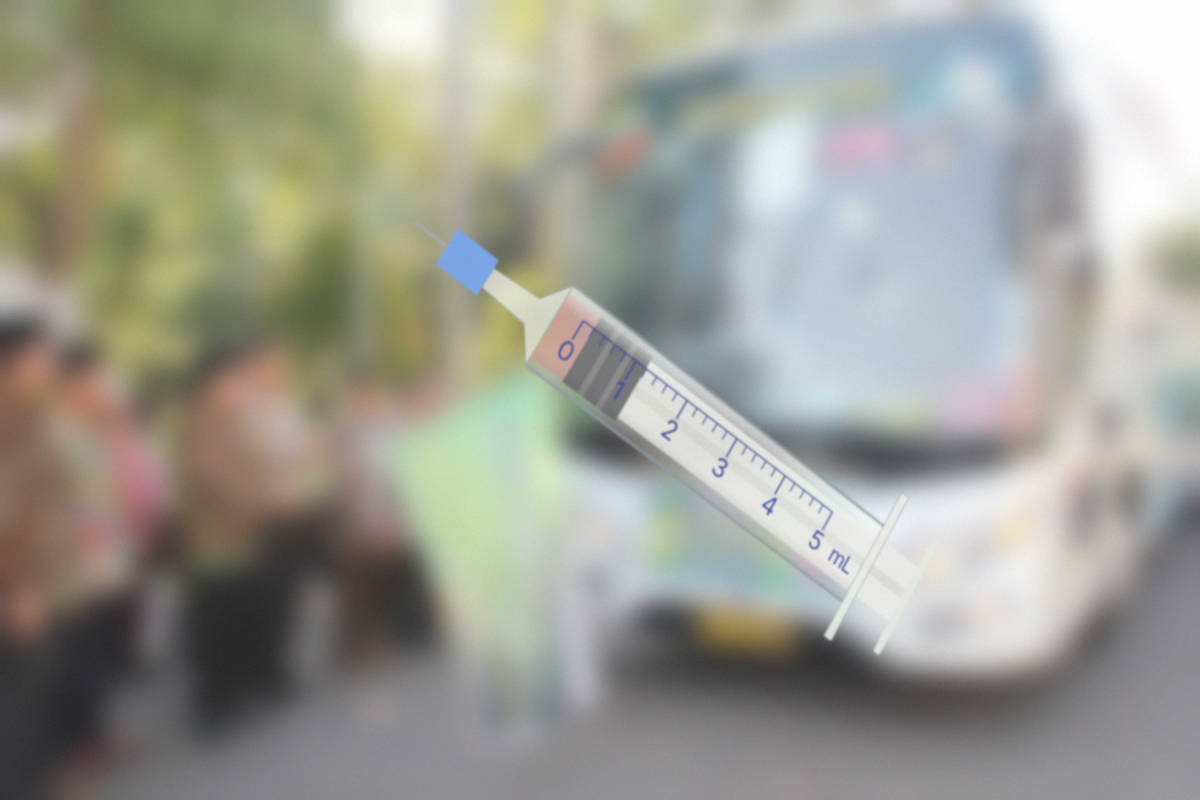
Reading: {"value": 0.2, "unit": "mL"}
